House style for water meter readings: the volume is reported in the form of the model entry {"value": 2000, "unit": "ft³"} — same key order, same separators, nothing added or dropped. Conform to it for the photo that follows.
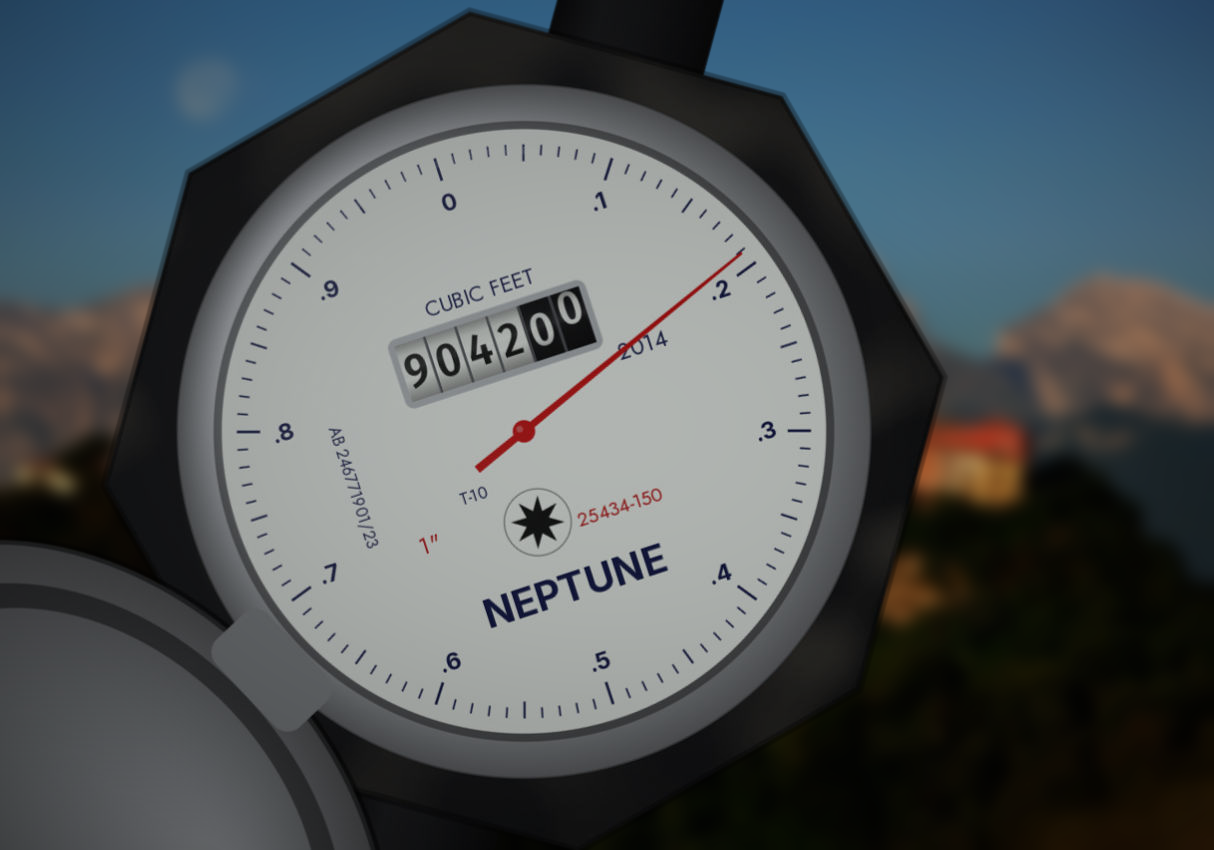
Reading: {"value": 904200.19, "unit": "ft³"}
